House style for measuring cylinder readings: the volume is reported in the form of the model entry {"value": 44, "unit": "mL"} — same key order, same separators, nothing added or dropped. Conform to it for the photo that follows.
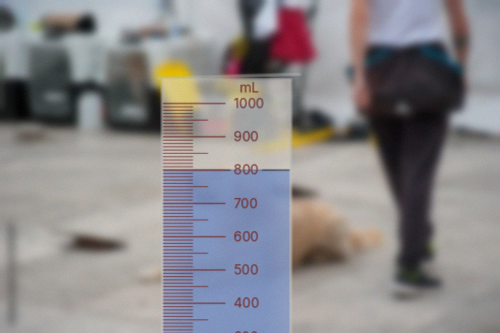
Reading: {"value": 800, "unit": "mL"}
